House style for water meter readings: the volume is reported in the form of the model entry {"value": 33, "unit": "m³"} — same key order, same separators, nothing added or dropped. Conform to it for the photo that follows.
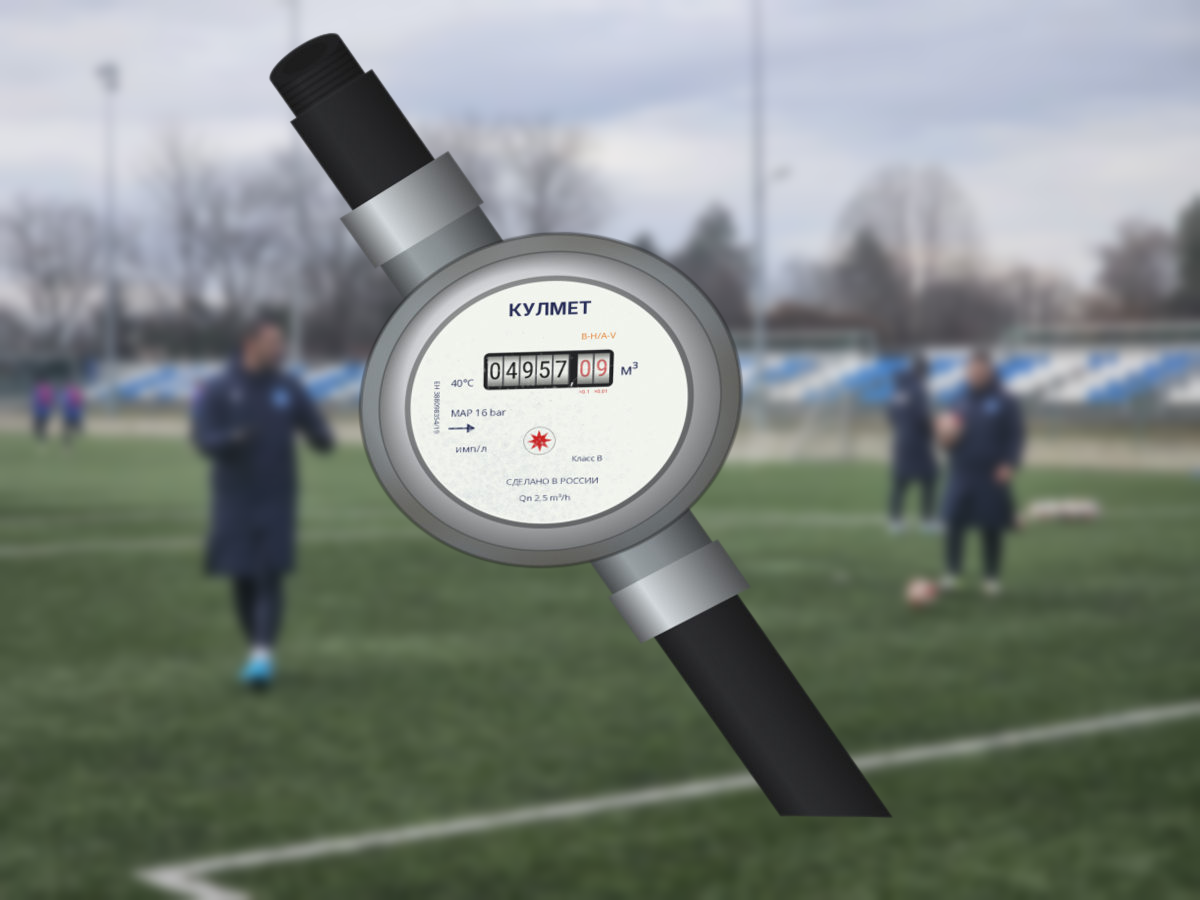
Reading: {"value": 4957.09, "unit": "m³"}
